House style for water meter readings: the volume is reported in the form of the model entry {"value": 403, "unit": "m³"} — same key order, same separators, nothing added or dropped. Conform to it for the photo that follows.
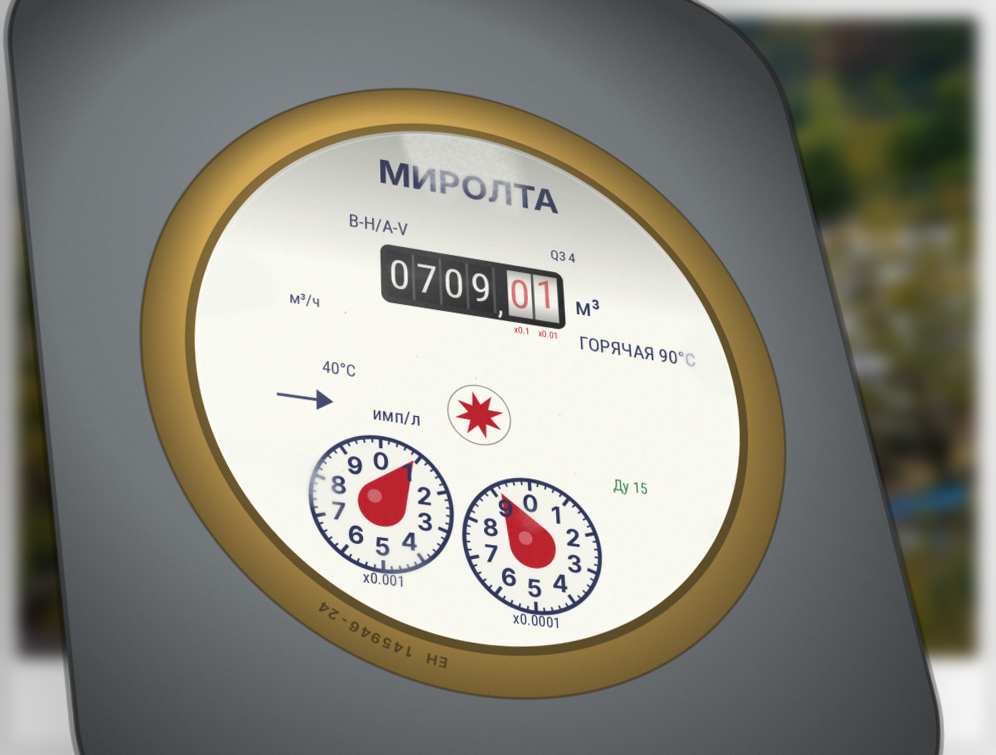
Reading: {"value": 709.0109, "unit": "m³"}
